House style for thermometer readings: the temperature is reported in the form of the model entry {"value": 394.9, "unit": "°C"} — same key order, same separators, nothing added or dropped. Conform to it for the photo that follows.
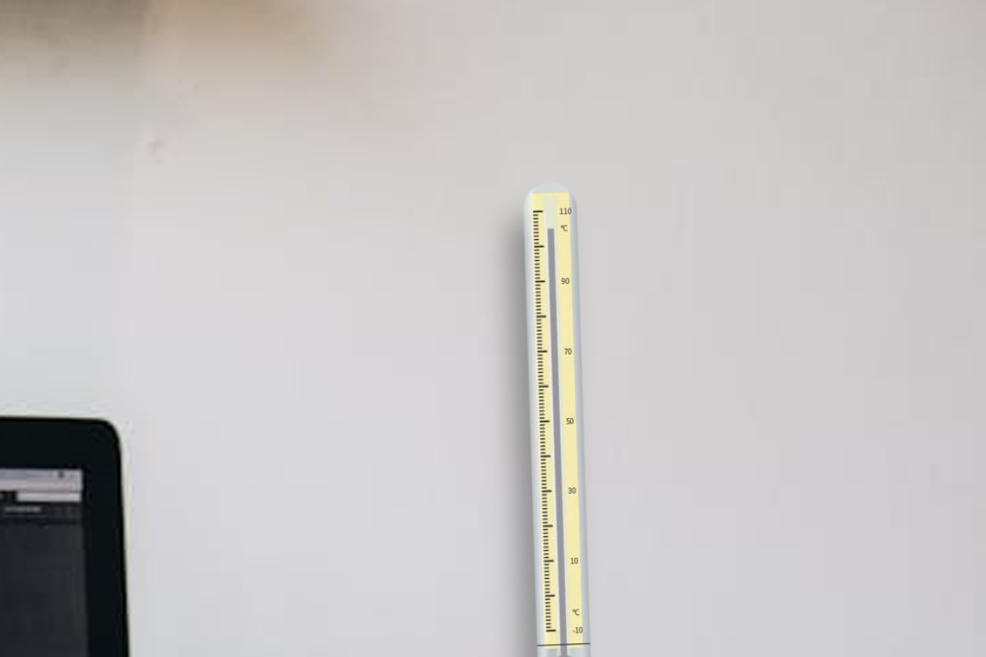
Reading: {"value": 105, "unit": "°C"}
